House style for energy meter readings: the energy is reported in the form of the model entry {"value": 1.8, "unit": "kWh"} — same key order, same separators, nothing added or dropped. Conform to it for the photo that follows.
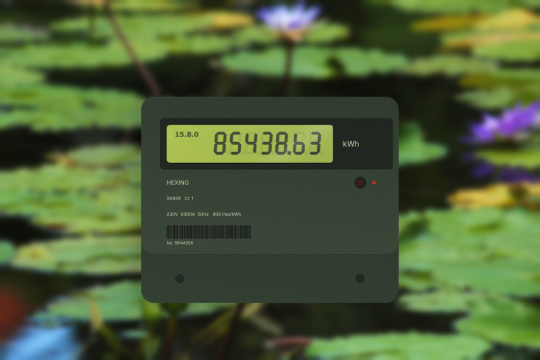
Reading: {"value": 85438.63, "unit": "kWh"}
